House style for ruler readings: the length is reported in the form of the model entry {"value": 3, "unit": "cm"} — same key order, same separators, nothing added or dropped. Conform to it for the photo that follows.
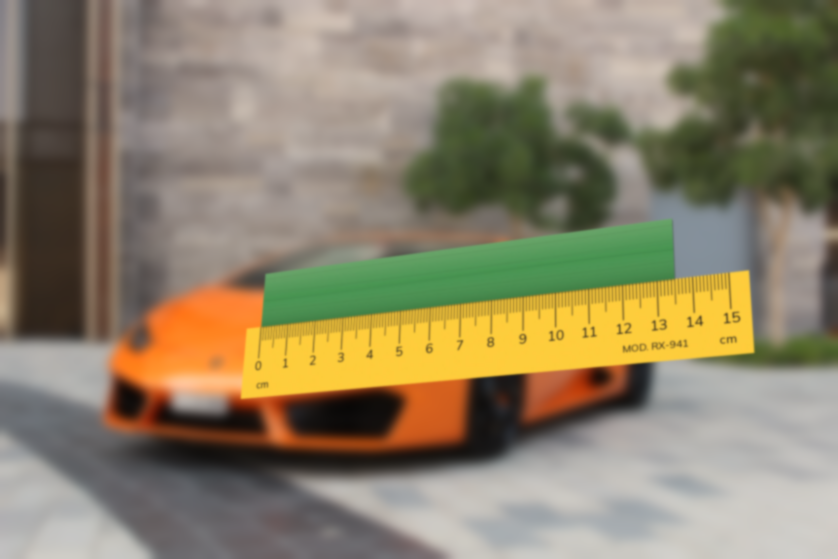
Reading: {"value": 13.5, "unit": "cm"}
